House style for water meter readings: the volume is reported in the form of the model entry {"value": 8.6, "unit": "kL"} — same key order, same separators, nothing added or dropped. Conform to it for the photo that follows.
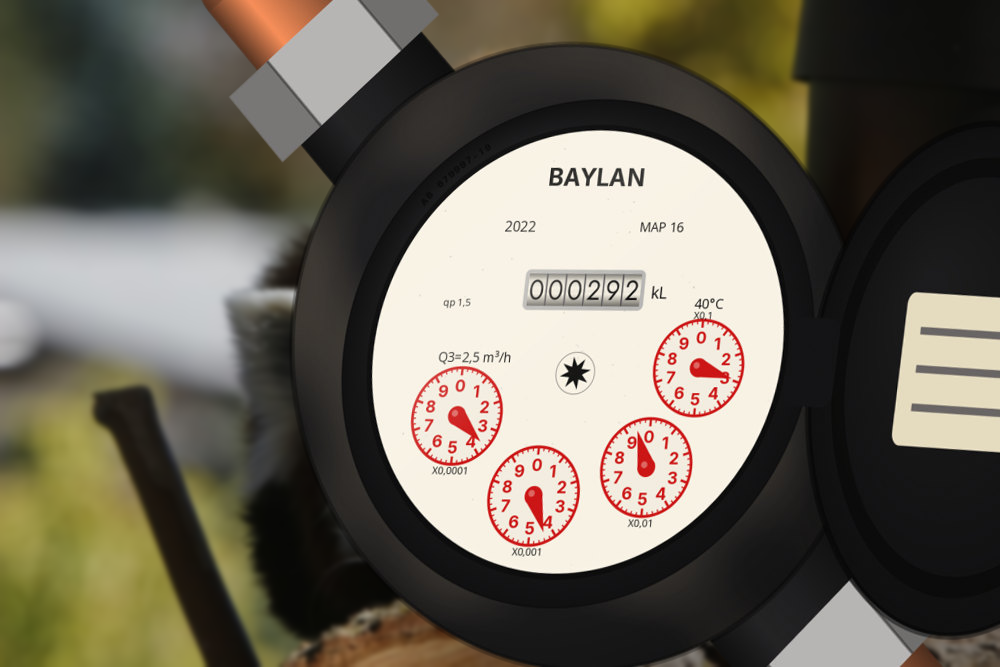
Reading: {"value": 292.2943, "unit": "kL"}
